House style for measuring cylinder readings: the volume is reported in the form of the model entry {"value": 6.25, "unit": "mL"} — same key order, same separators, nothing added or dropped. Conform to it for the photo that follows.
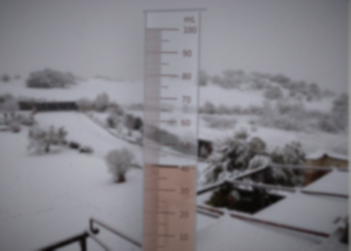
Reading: {"value": 40, "unit": "mL"}
